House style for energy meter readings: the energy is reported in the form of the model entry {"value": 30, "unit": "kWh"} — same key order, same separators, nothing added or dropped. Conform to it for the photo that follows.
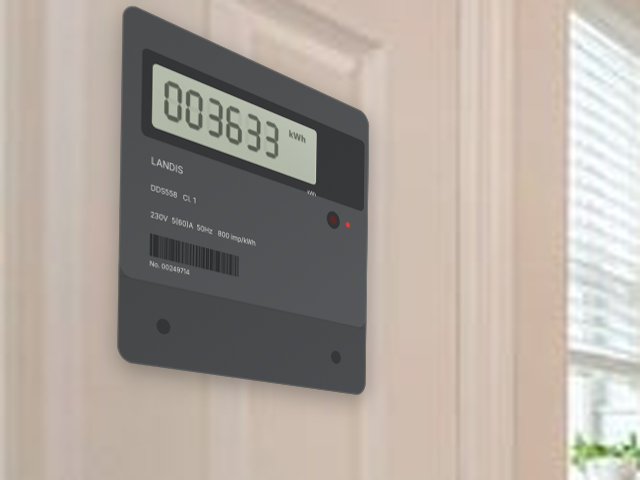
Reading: {"value": 3633, "unit": "kWh"}
